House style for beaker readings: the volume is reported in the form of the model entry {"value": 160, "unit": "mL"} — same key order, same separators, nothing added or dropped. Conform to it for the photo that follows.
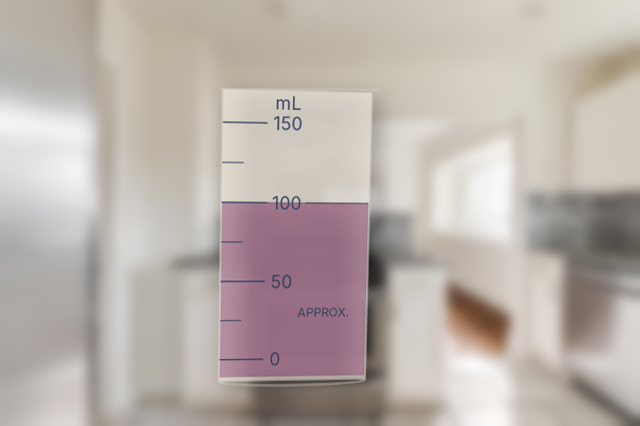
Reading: {"value": 100, "unit": "mL"}
